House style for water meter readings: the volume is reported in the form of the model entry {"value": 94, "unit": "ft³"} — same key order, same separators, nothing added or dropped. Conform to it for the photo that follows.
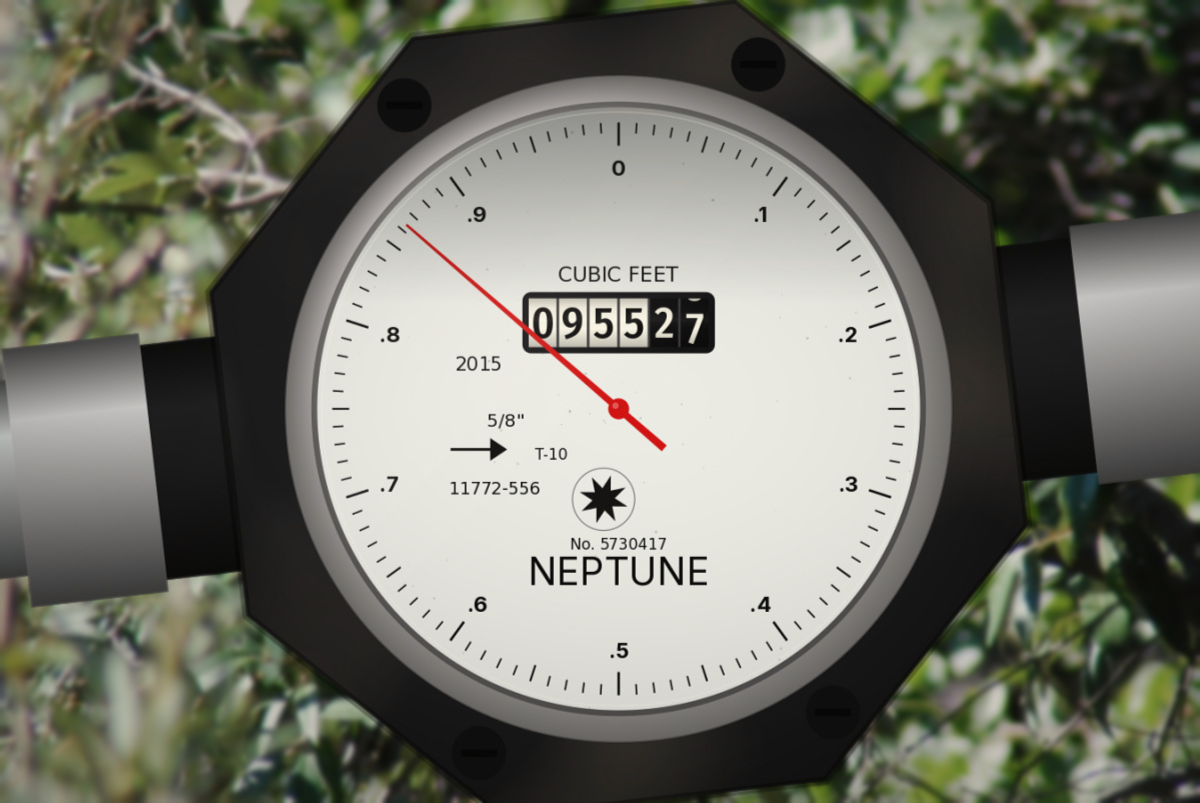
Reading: {"value": 95526.86, "unit": "ft³"}
